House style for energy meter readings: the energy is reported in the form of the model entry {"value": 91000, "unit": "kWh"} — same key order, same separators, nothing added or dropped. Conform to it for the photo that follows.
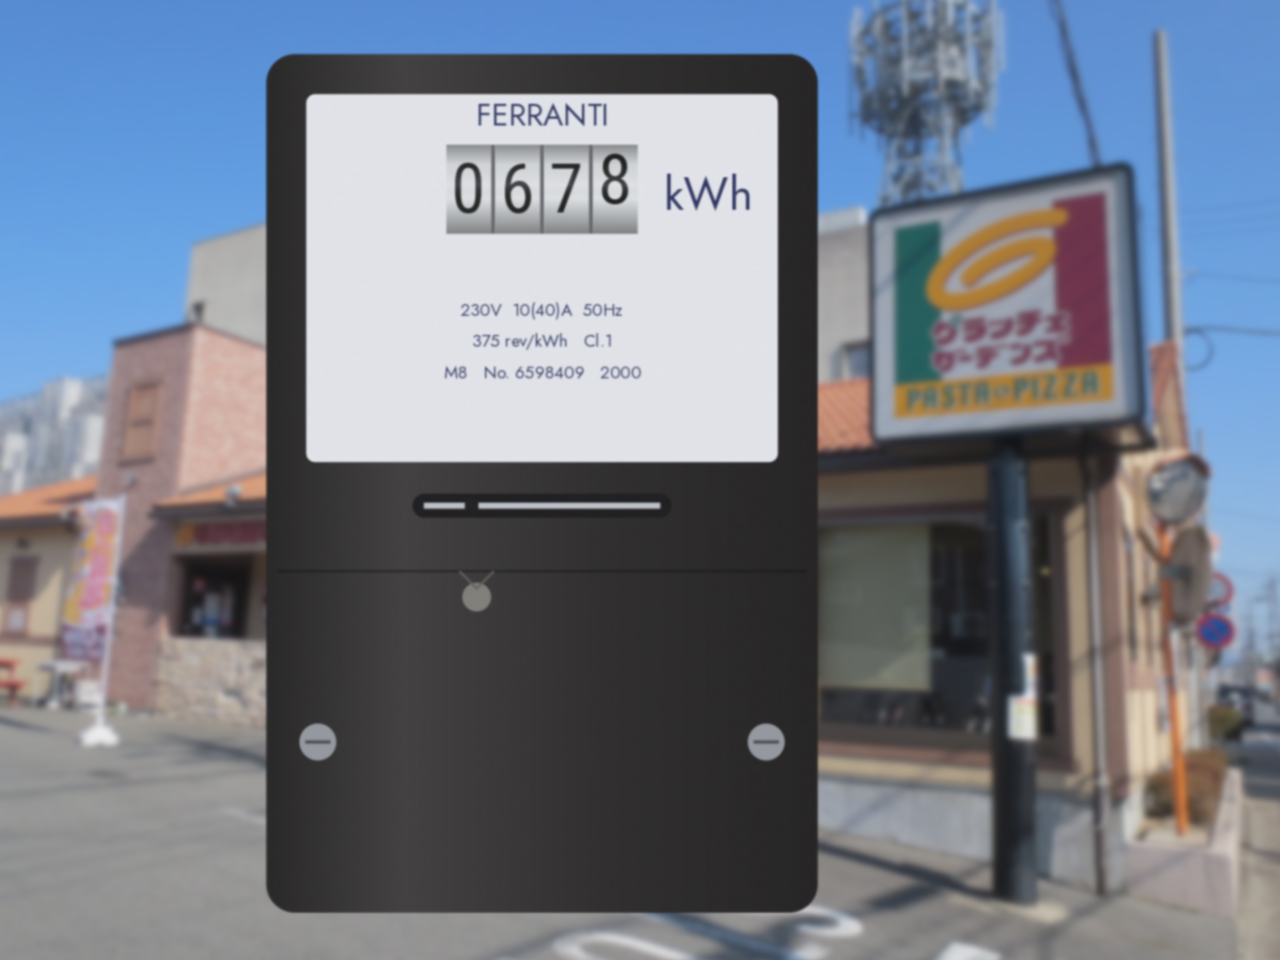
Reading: {"value": 678, "unit": "kWh"}
